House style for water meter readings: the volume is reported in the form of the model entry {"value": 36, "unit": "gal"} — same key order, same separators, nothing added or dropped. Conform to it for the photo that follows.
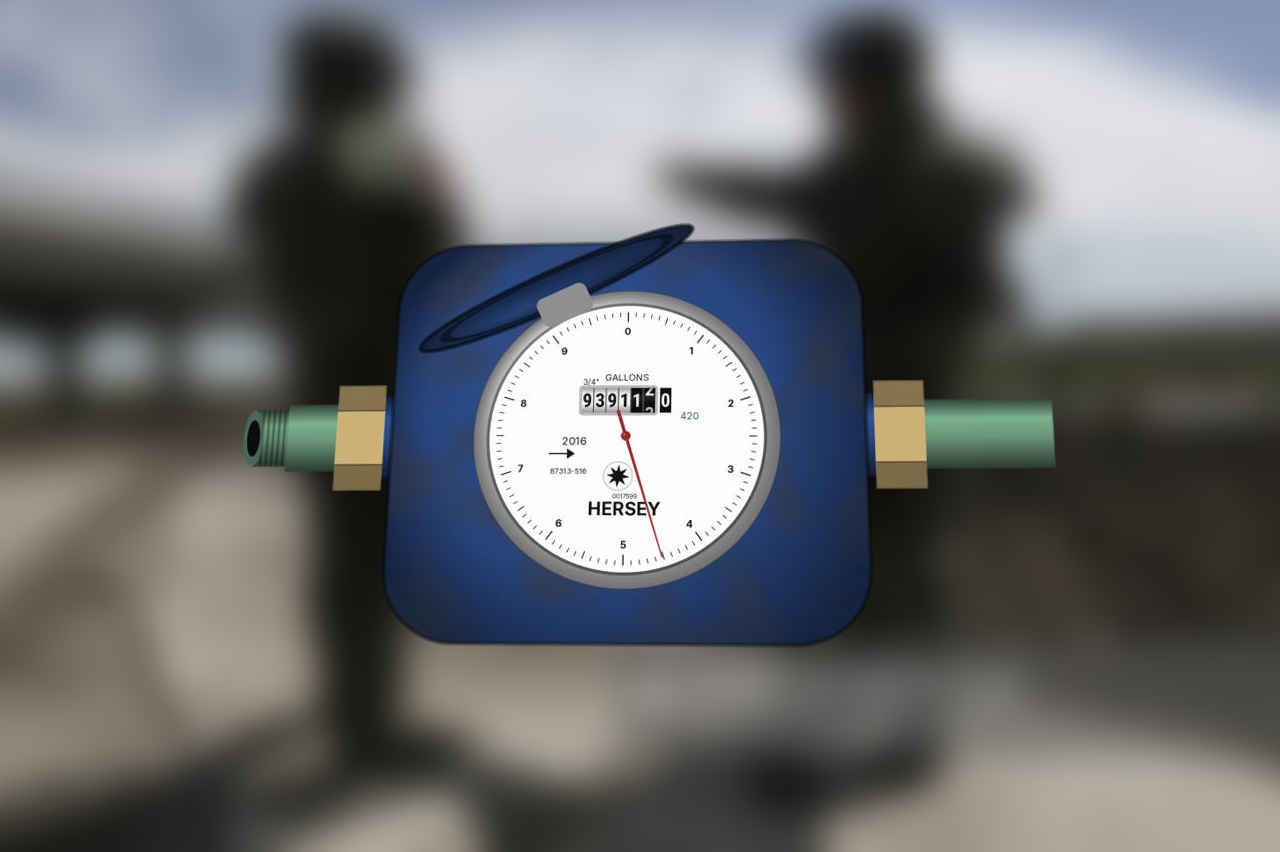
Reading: {"value": 9391124.5, "unit": "gal"}
